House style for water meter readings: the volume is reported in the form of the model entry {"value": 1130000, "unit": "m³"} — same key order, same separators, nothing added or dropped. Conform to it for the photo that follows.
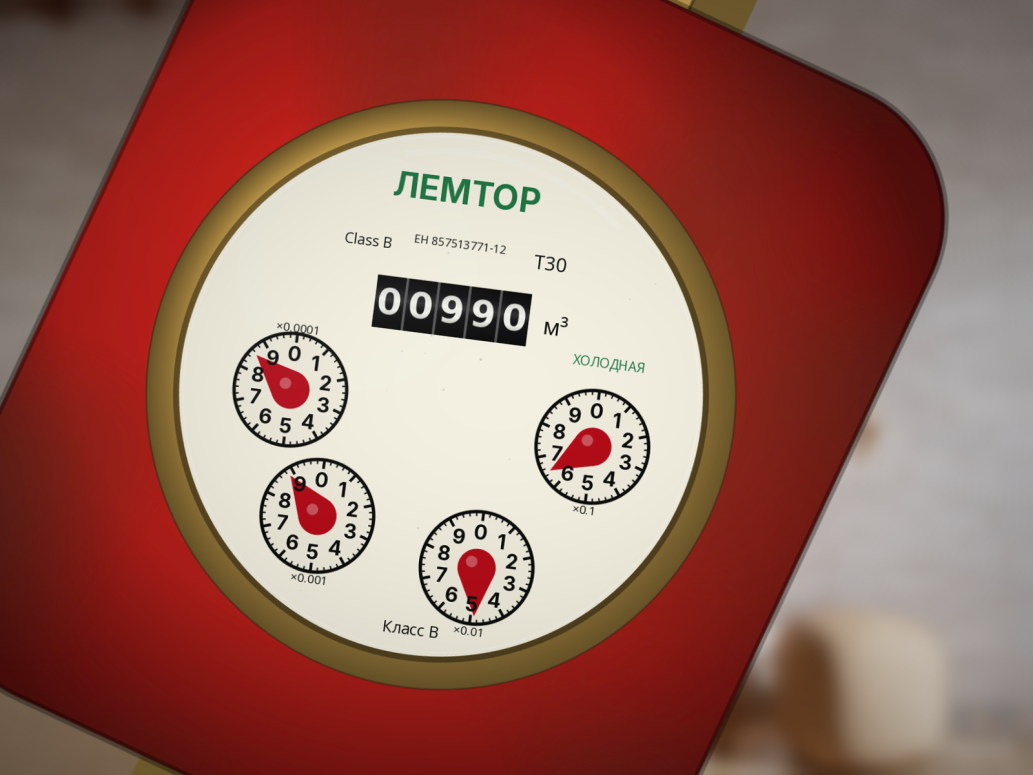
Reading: {"value": 990.6488, "unit": "m³"}
